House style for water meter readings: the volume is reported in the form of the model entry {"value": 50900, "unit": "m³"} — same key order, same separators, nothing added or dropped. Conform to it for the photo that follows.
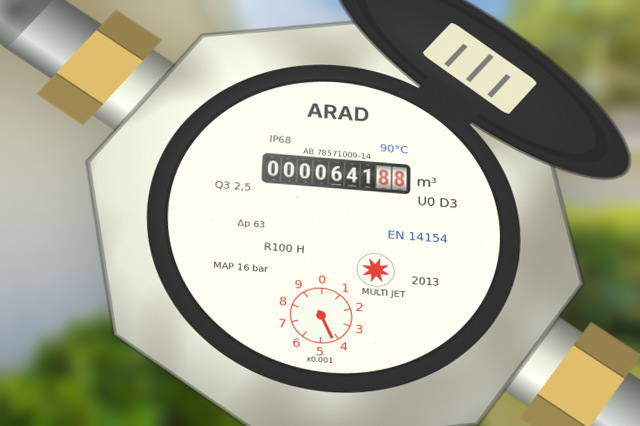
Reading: {"value": 641.884, "unit": "m³"}
